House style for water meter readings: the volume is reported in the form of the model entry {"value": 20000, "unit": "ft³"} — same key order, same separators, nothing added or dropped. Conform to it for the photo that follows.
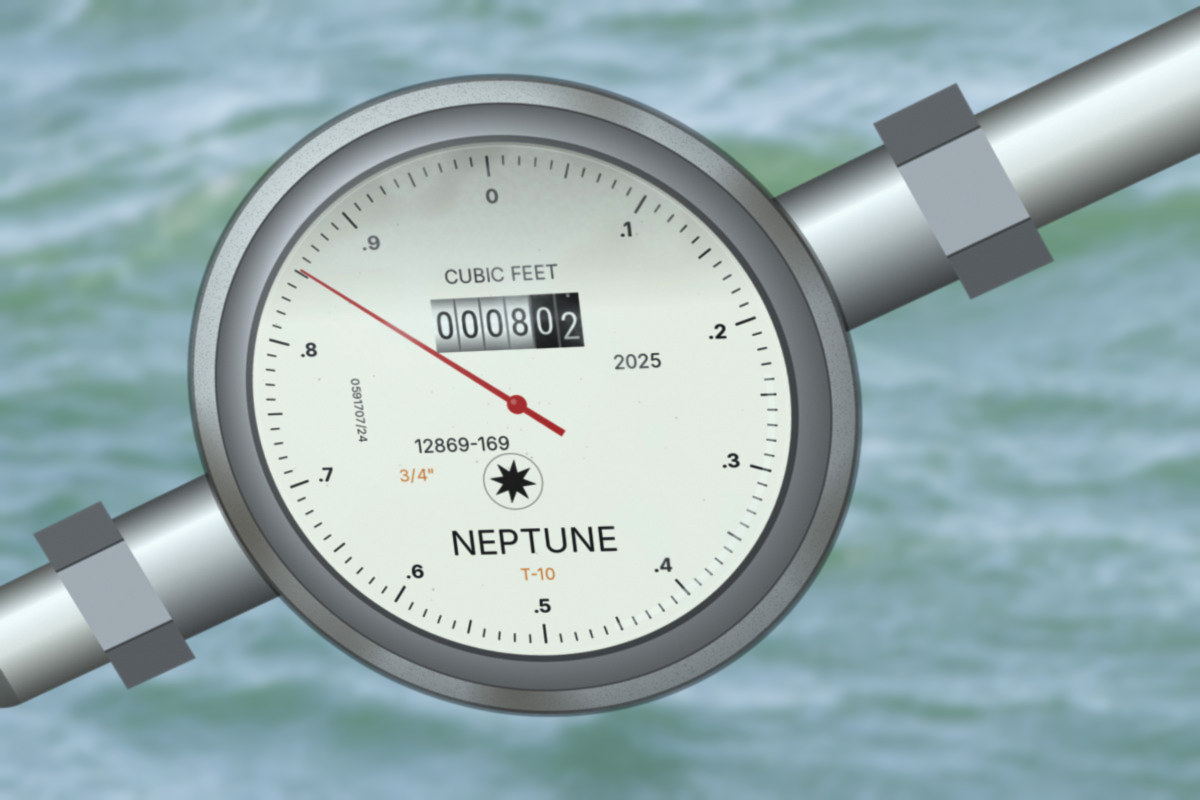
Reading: {"value": 801.85, "unit": "ft³"}
